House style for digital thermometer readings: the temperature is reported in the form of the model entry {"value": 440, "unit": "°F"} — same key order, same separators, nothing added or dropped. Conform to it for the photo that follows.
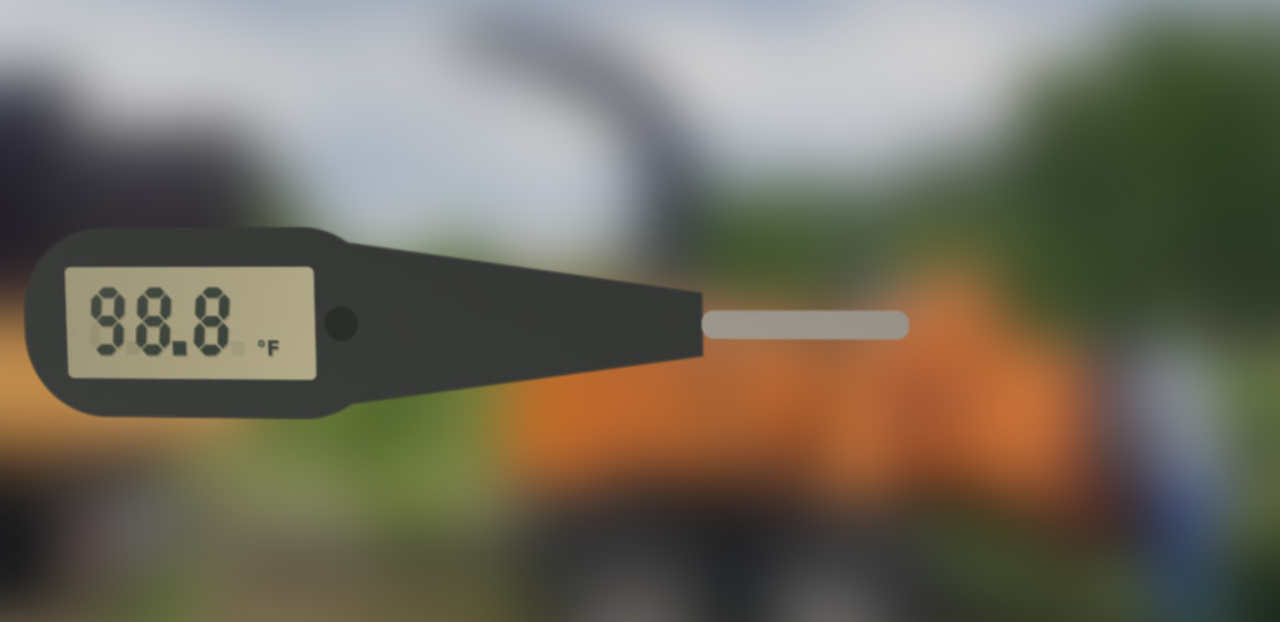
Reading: {"value": 98.8, "unit": "°F"}
